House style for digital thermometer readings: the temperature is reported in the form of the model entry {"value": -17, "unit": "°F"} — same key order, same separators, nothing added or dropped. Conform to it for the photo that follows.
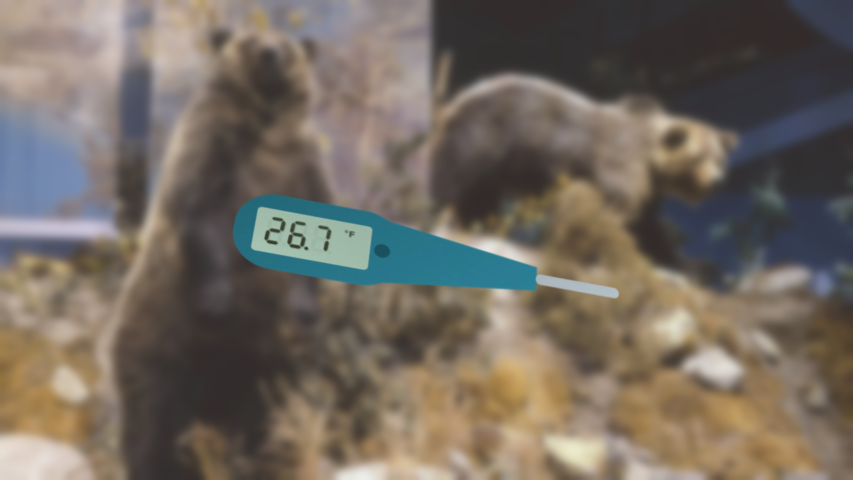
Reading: {"value": 26.7, "unit": "°F"}
